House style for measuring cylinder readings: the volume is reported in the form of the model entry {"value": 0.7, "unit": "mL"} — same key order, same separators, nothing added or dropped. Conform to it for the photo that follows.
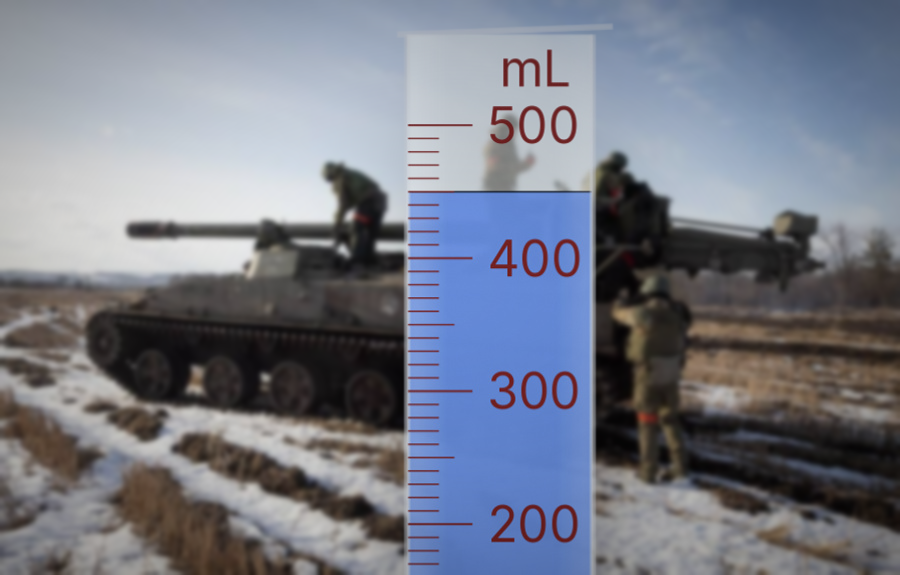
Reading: {"value": 450, "unit": "mL"}
